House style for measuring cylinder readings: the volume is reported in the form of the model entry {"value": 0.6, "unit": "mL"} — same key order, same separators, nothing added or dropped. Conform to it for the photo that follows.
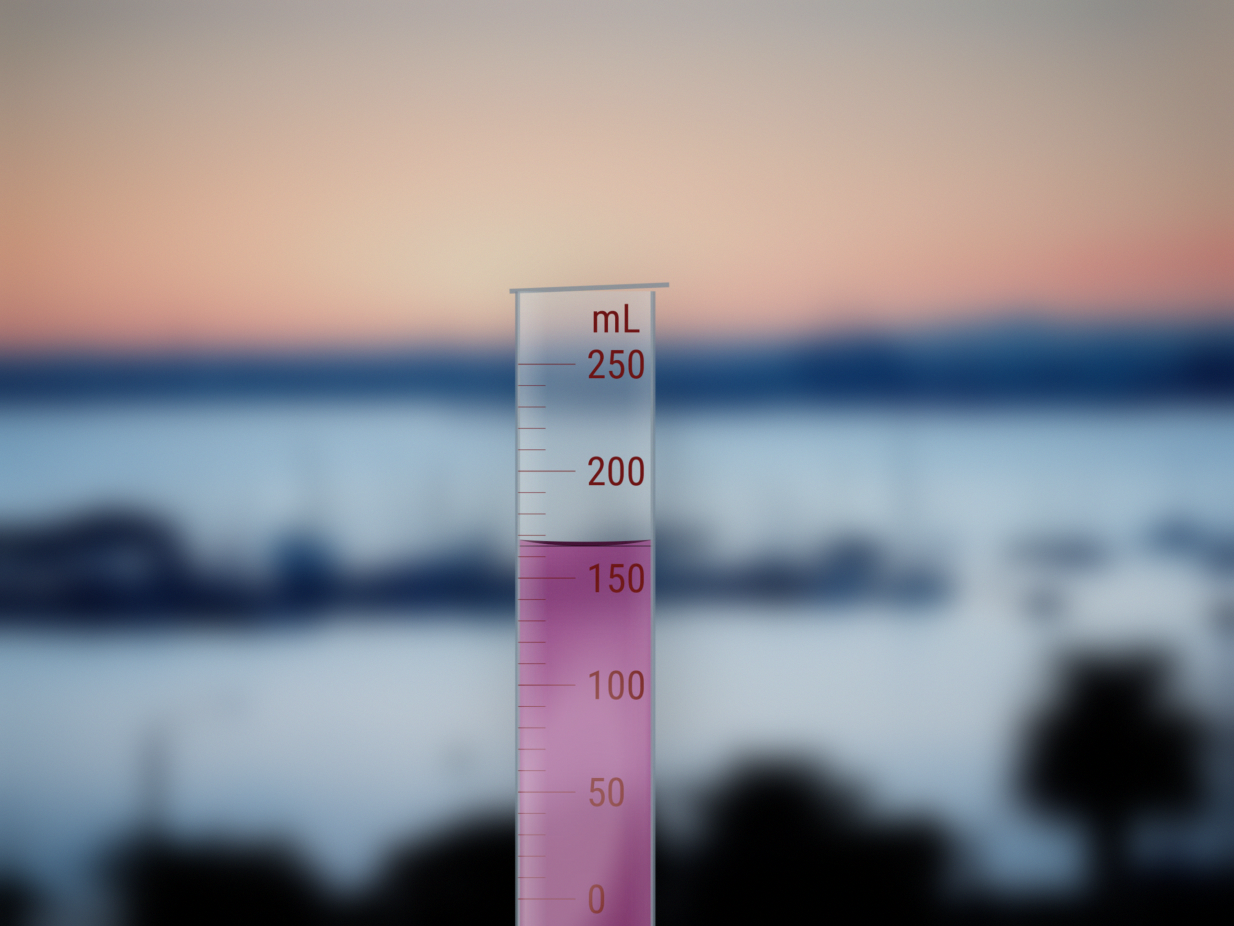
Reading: {"value": 165, "unit": "mL"}
